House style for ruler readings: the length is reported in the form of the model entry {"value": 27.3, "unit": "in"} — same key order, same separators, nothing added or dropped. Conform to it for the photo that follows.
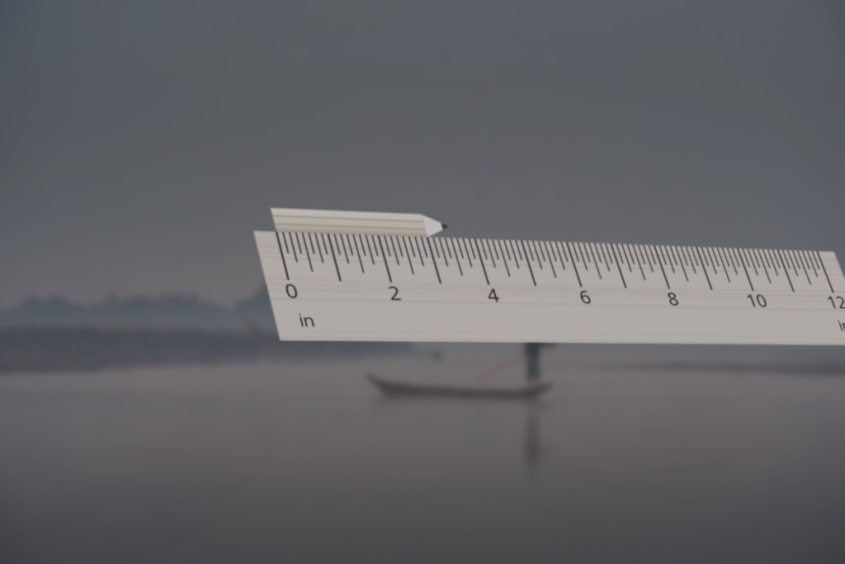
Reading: {"value": 3.5, "unit": "in"}
